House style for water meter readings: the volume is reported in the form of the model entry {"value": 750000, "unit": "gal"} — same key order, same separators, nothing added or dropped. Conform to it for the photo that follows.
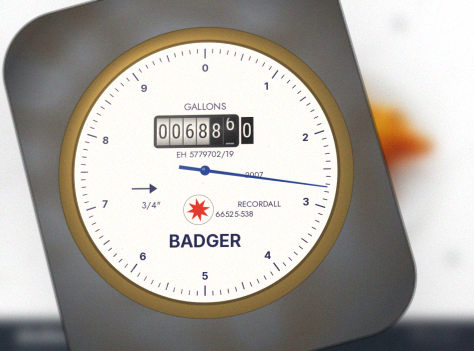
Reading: {"value": 68862.7, "unit": "gal"}
